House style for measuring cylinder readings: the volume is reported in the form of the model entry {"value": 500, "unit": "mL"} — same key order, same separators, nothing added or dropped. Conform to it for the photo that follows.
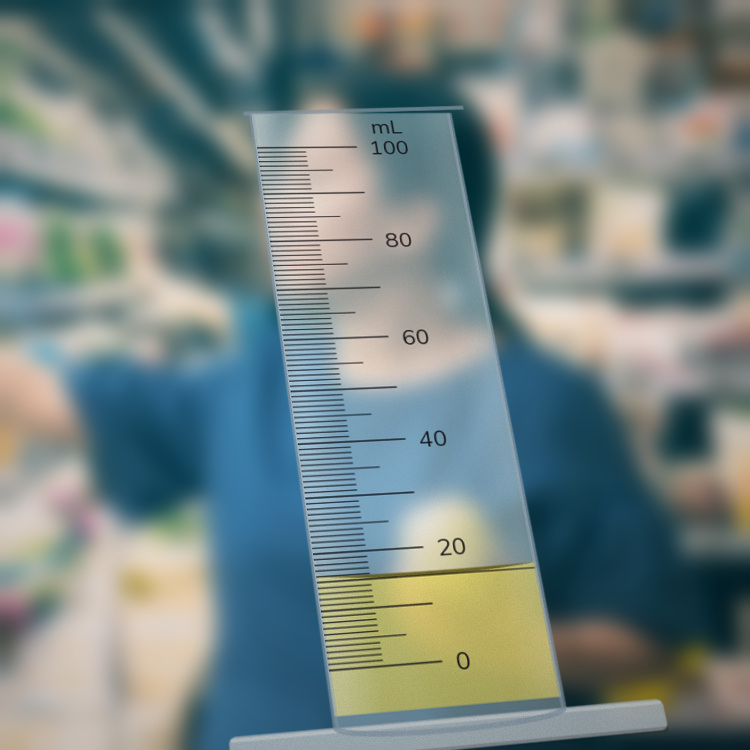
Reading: {"value": 15, "unit": "mL"}
